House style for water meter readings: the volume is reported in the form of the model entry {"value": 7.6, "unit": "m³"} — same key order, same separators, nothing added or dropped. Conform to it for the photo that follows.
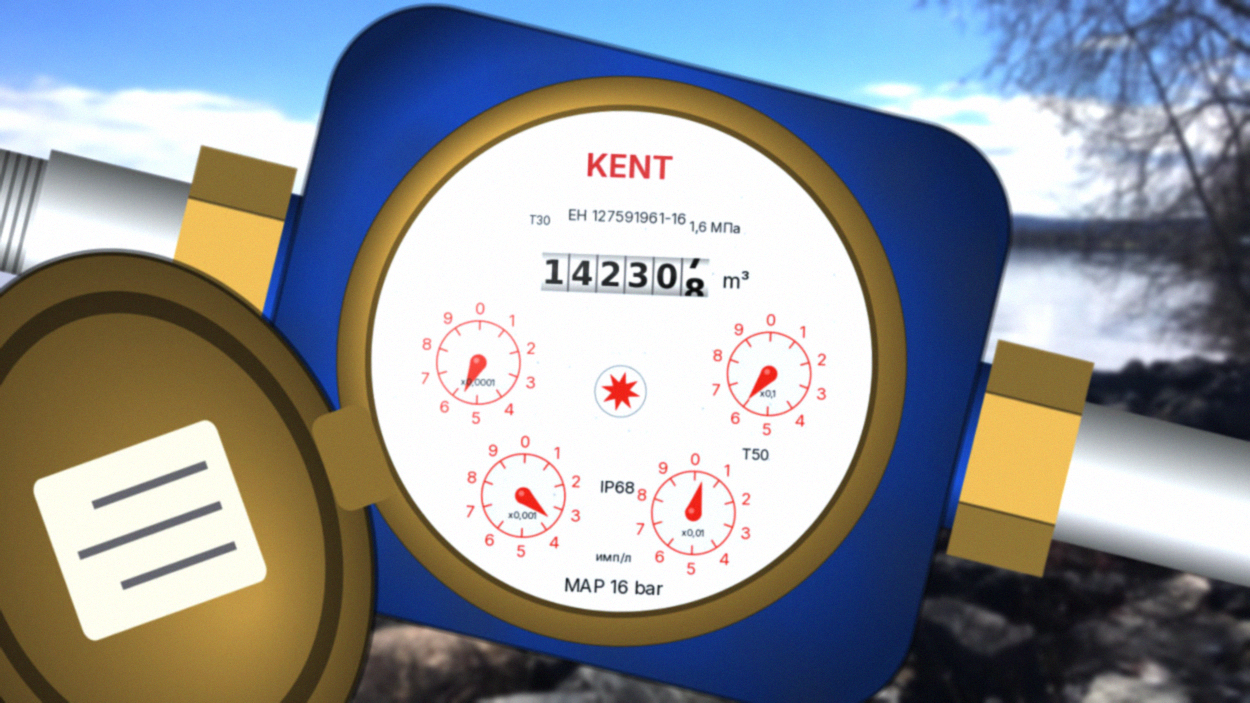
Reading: {"value": 142307.6035, "unit": "m³"}
